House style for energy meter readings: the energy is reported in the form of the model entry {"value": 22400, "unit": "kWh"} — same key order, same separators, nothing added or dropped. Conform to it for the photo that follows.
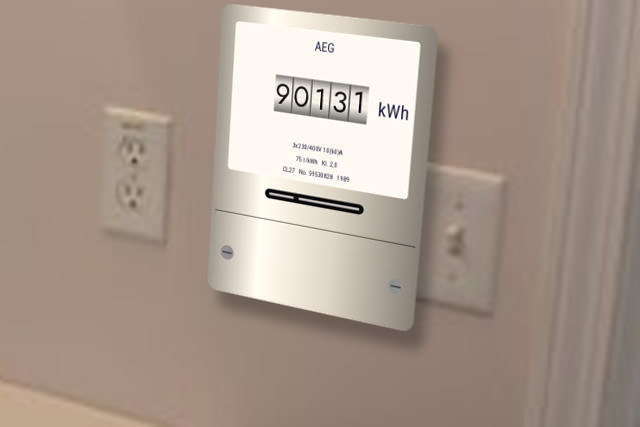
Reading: {"value": 90131, "unit": "kWh"}
